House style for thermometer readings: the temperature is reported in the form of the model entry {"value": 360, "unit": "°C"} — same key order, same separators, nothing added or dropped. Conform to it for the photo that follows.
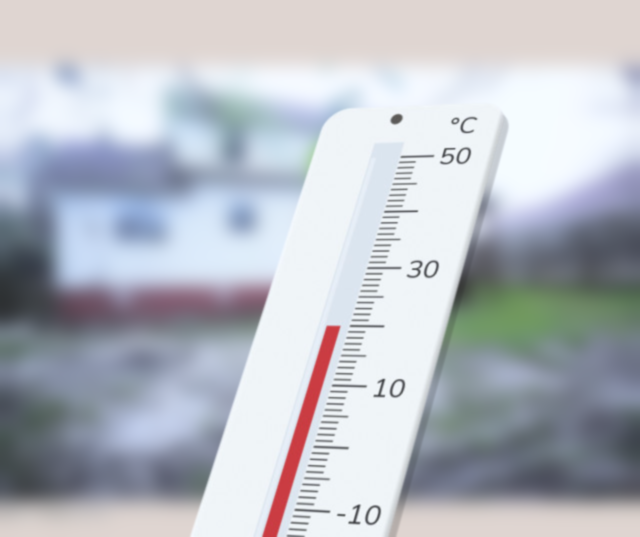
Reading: {"value": 20, "unit": "°C"}
